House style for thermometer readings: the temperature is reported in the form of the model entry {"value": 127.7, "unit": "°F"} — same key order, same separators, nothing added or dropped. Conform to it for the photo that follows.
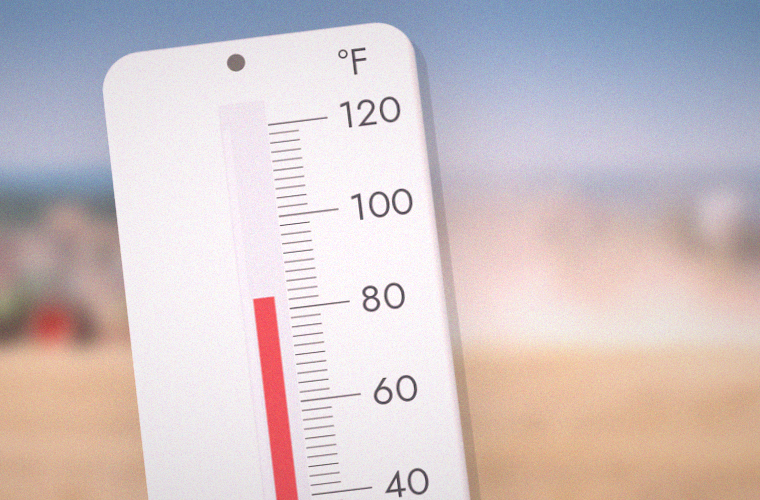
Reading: {"value": 83, "unit": "°F"}
